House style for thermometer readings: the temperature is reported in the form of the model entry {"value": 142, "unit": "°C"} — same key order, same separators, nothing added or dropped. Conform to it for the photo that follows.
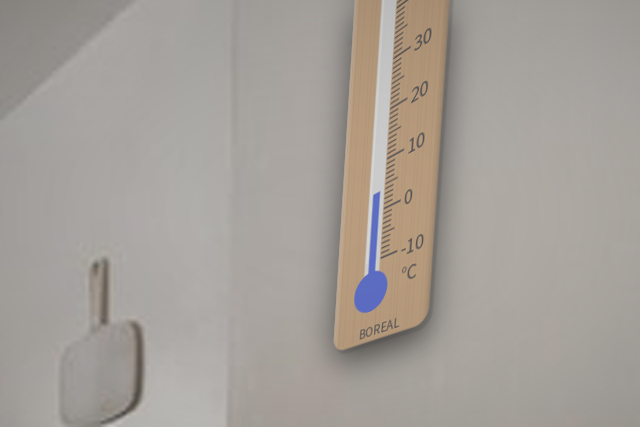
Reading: {"value": 4, "unit": "°C"}
